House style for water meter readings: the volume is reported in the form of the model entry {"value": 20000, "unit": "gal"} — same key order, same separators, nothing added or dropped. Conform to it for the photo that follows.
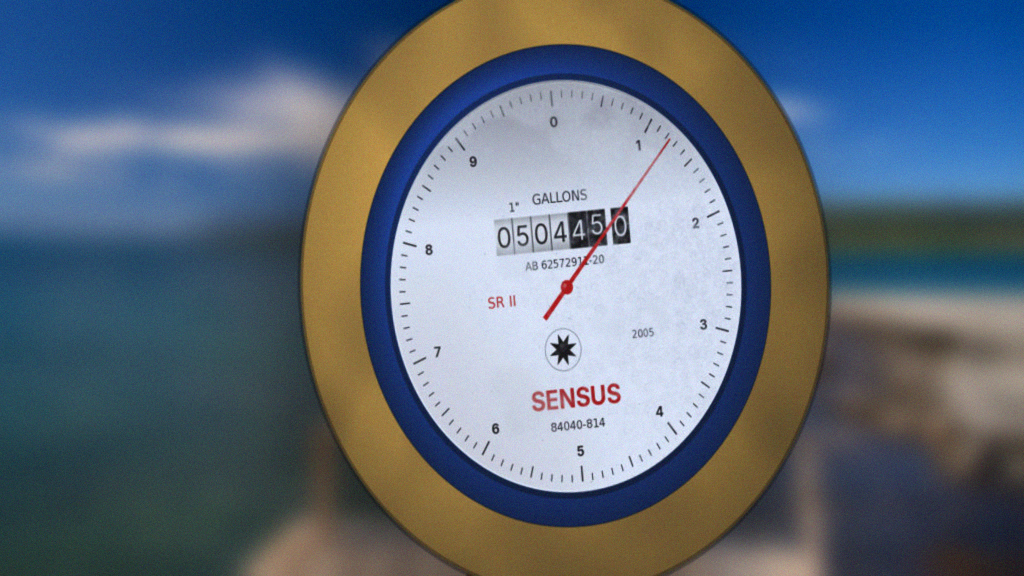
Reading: {"value": 504451.2, "unit": "gal"}
